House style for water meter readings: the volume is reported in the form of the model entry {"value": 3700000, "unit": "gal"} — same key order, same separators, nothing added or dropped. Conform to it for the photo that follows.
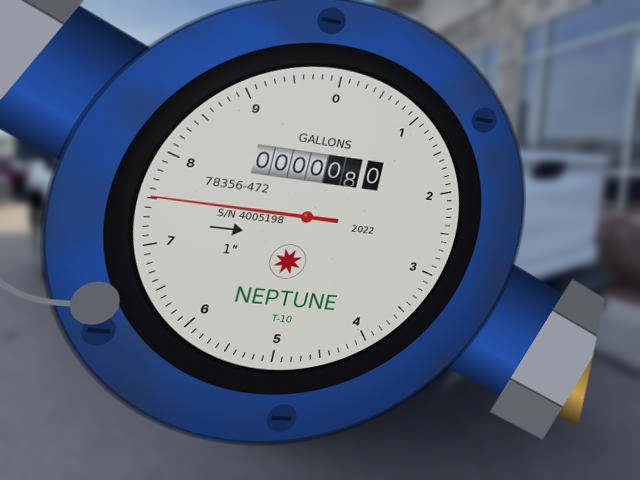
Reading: {"value": 77.5, "unit": "gal"}
